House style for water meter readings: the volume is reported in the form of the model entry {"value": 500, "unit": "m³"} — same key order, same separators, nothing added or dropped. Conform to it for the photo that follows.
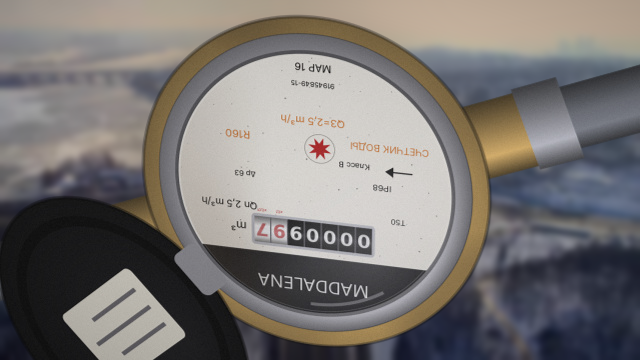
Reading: {"value": 9.97, "unit": "m³"}
